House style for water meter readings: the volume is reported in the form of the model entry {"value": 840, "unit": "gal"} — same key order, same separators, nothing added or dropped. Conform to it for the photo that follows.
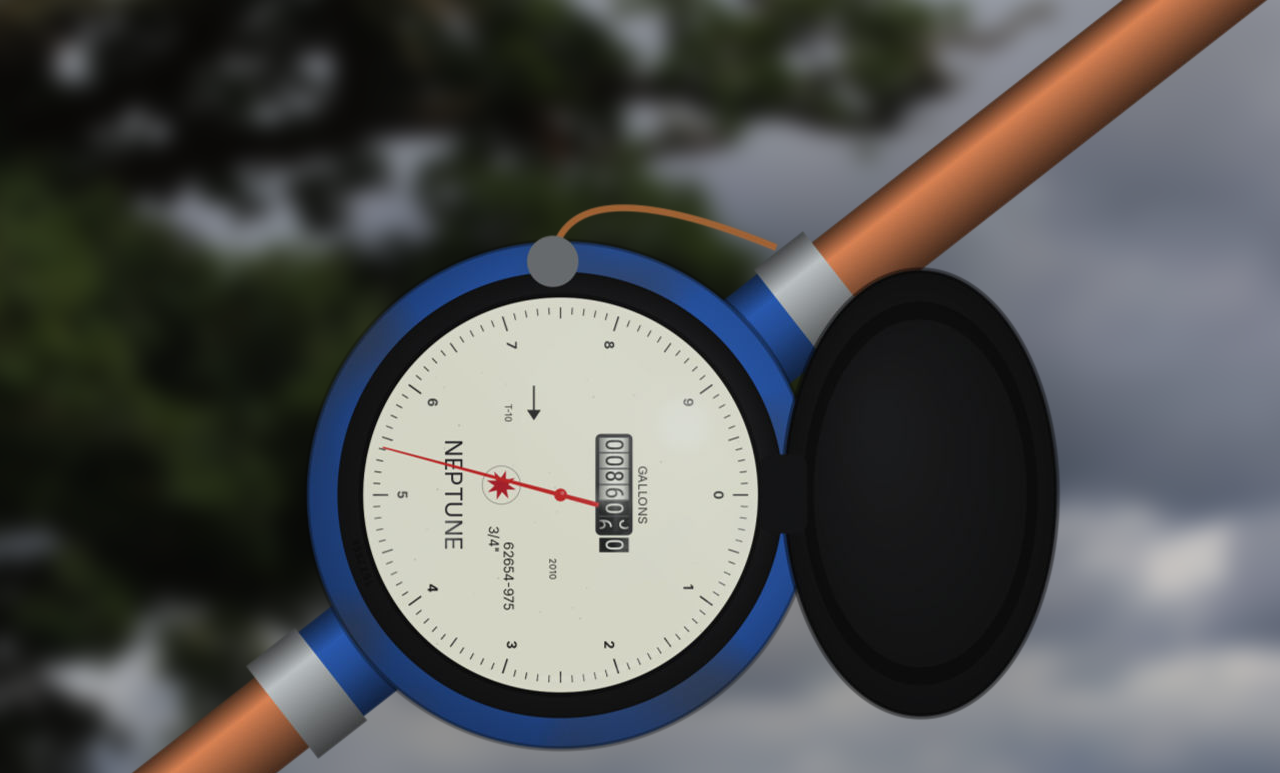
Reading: {"value": 86055.4, "unit": "gal"}
